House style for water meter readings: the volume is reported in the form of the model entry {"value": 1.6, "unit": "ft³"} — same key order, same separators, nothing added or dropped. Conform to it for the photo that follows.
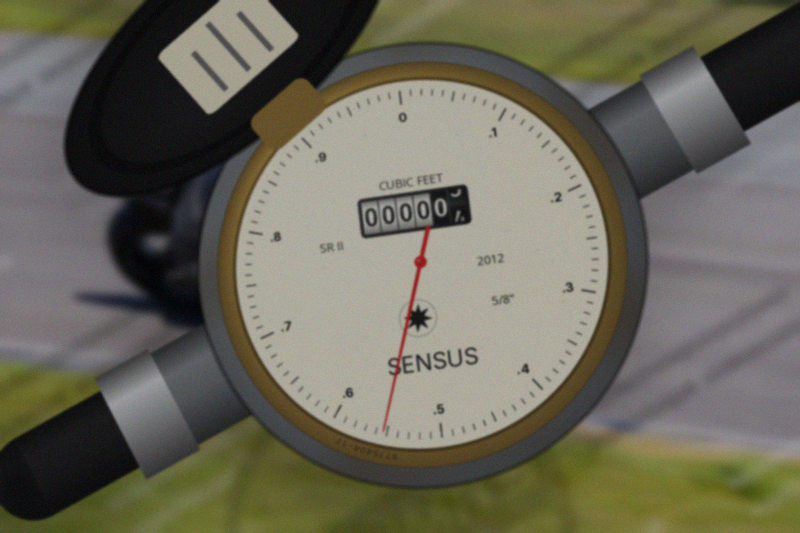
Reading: {"value": 3.55, "unit": "ft³"}
